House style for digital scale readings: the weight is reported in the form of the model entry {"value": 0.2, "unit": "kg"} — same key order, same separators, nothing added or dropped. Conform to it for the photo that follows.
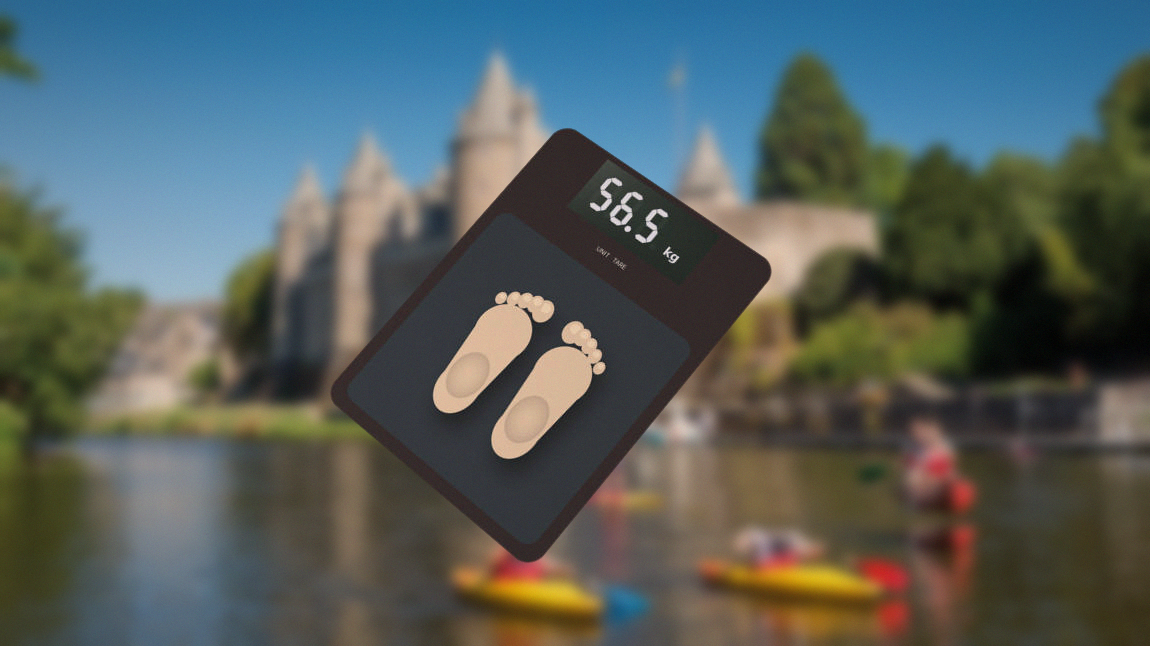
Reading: {"value": 56.5, "unit": "kg"}
